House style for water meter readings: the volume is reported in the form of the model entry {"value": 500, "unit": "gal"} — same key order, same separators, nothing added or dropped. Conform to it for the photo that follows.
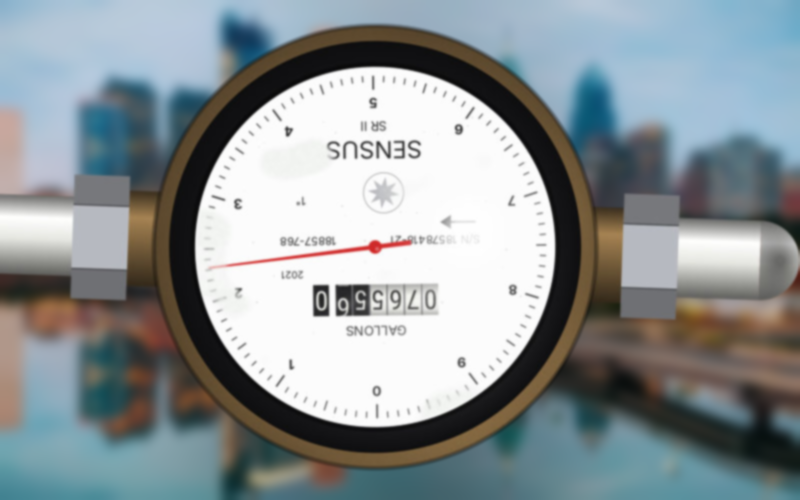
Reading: {"value": 765562.3, "unit": "gal"}
